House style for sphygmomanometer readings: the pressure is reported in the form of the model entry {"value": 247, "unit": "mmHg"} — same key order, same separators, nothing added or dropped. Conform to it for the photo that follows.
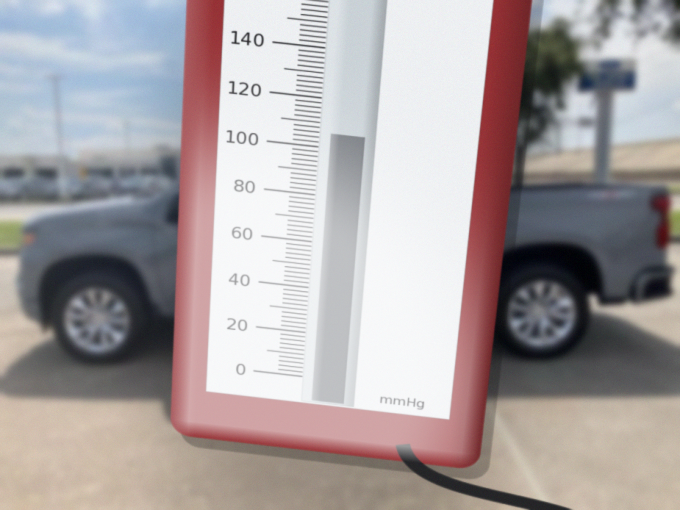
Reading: {"value": 106, "unit": "mmHg"}
